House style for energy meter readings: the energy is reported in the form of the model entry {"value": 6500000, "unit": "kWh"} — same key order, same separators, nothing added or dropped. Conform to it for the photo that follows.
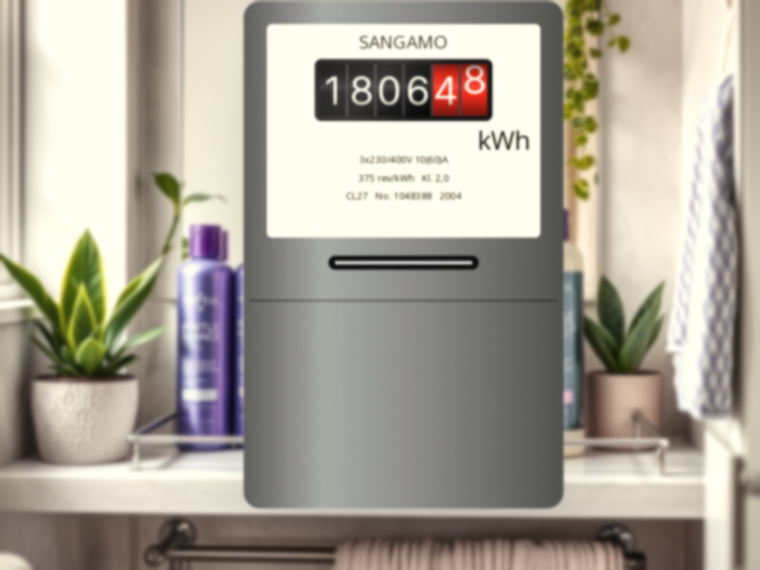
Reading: {"value": 1806.48, "unit": "kWh"}
